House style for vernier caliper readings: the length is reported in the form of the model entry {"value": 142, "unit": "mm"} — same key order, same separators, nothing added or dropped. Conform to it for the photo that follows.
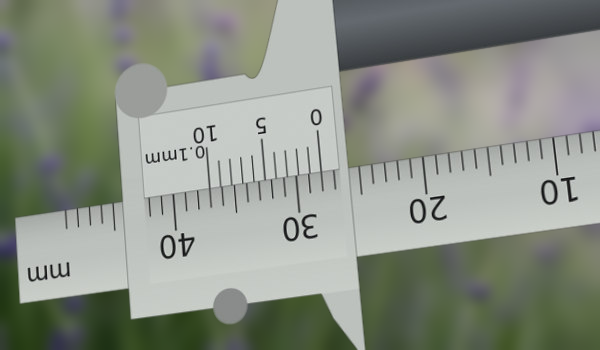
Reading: {"value": 28.0, "unit": "mm"}
